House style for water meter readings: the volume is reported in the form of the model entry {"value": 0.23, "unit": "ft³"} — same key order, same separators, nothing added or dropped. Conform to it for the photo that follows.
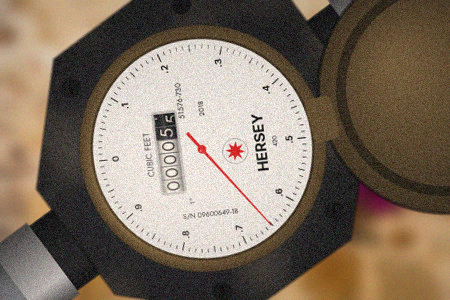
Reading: {"value": 54.65, "unit": "ft³"}
